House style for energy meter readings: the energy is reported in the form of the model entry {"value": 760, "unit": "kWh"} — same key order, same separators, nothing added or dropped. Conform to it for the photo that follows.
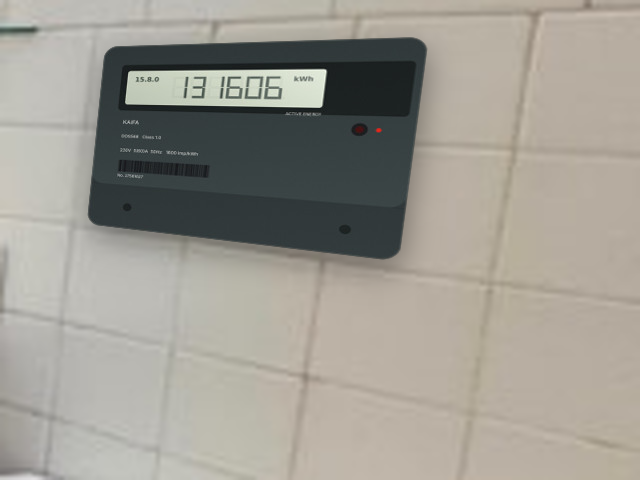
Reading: {"value": 131606, "unit": "kWh"}
